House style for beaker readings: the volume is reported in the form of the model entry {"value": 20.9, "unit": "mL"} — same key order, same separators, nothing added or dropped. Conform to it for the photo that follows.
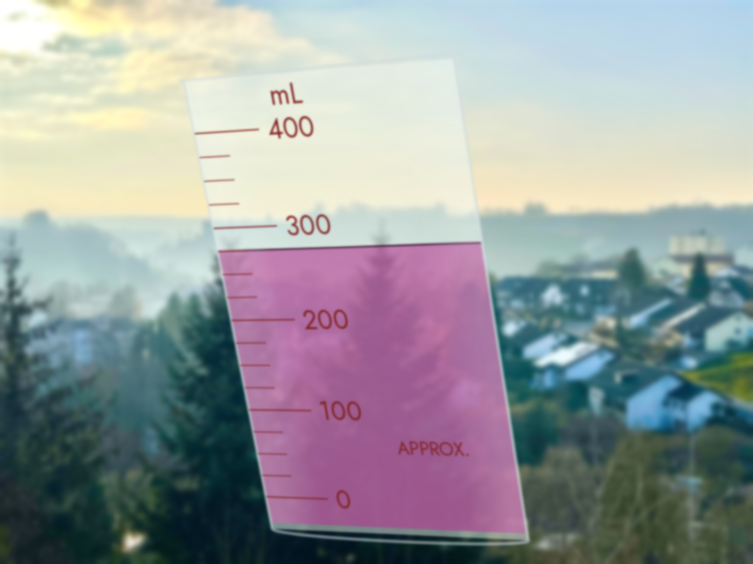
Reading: {"value": 275, "unit": "mL"}
